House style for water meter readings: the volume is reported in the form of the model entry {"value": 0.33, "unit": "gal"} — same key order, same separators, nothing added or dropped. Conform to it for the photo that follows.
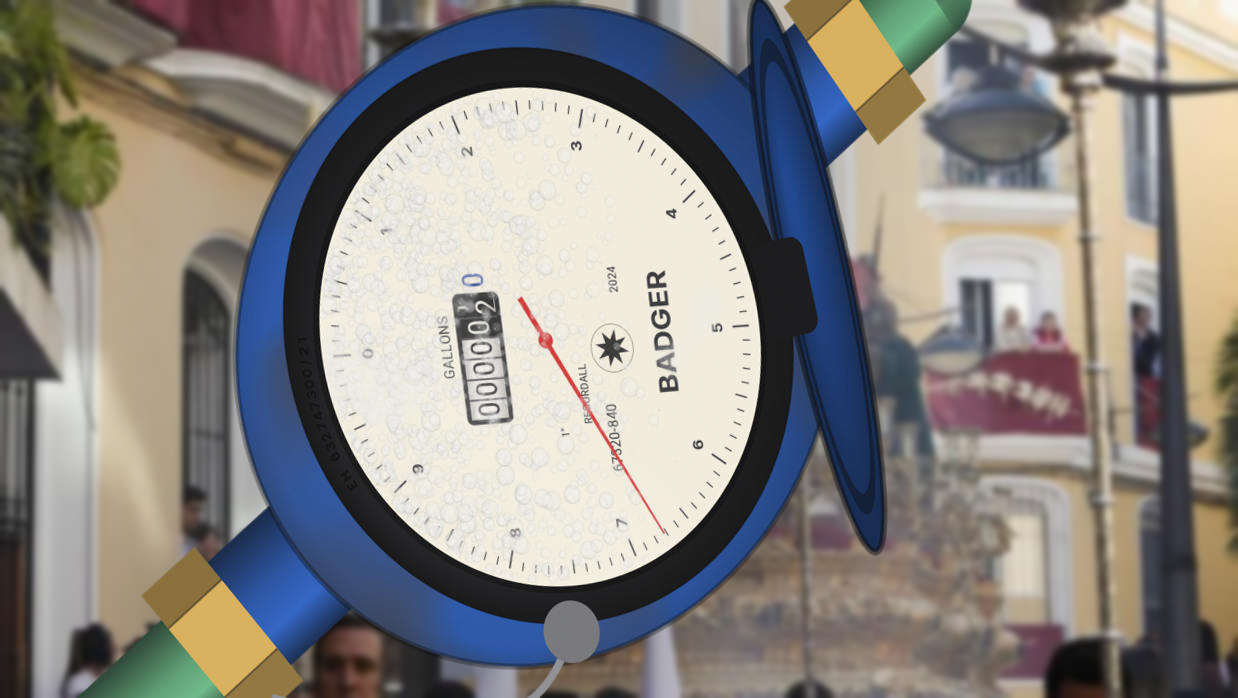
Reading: {"value": 16.7, "unit": "gal"}
